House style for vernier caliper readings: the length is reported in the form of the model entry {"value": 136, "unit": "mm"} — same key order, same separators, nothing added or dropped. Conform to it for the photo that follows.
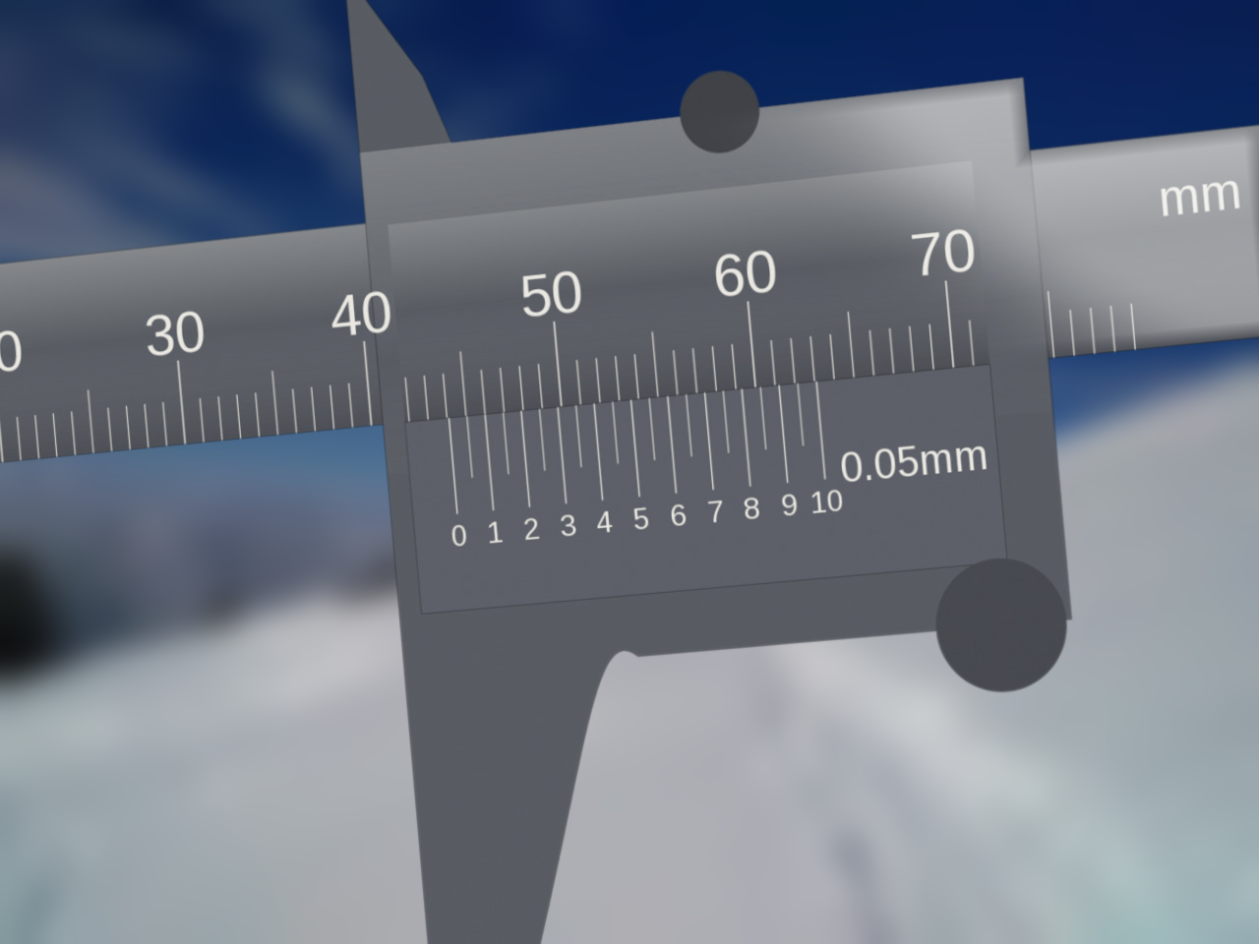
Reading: {"value": 44.1, "unit": "mm"}
